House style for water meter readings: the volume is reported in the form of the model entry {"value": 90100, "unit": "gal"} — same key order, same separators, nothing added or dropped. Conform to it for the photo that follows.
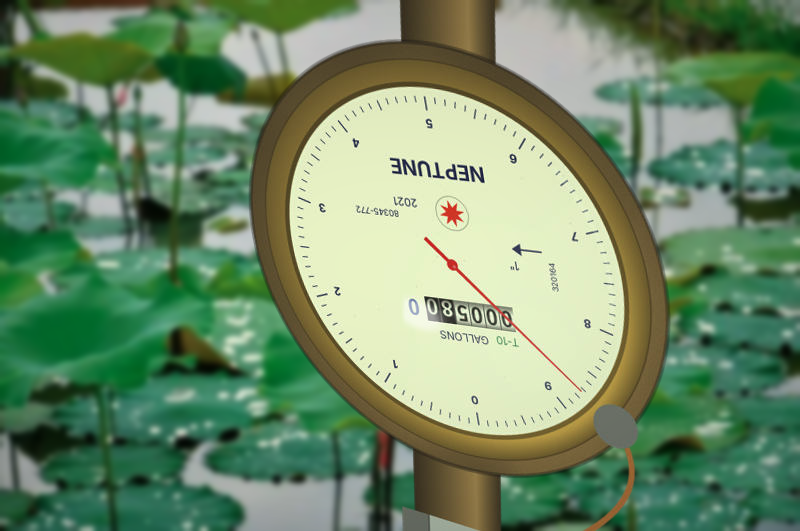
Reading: {"value": 5798.7, "unit": "gal"}
